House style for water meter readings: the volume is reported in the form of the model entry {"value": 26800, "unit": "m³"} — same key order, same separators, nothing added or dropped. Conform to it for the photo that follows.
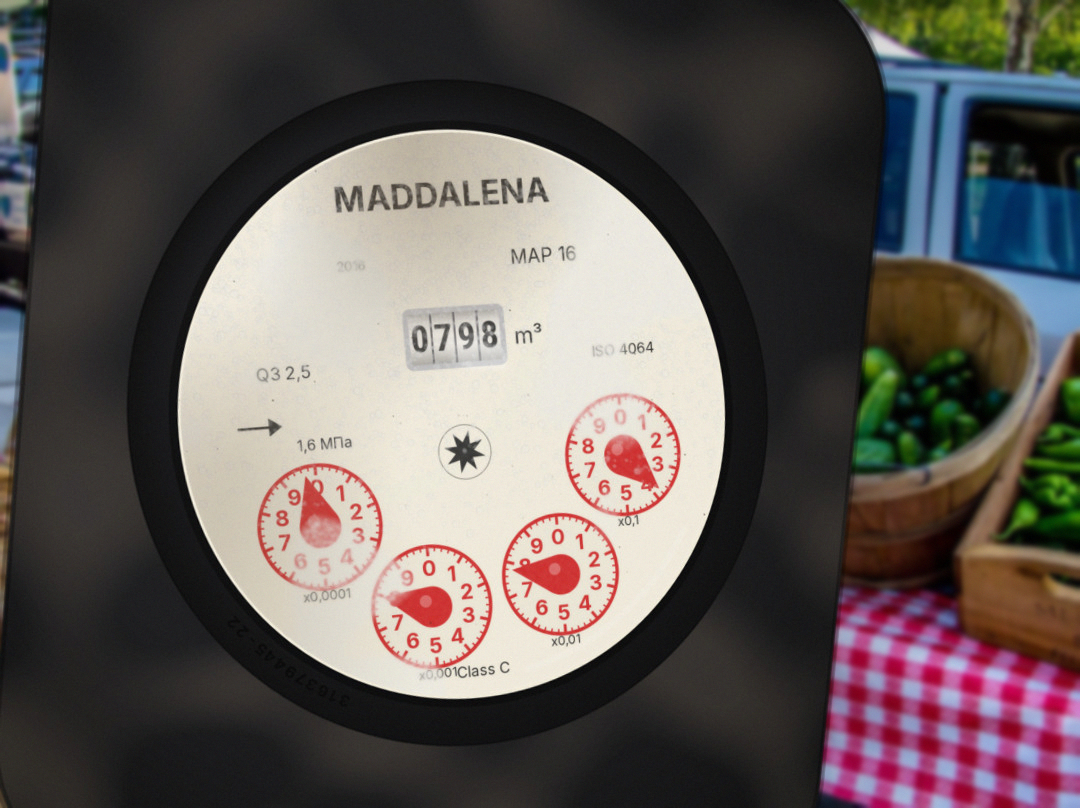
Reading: {"value": 798.3779, "unit": "m³"}
